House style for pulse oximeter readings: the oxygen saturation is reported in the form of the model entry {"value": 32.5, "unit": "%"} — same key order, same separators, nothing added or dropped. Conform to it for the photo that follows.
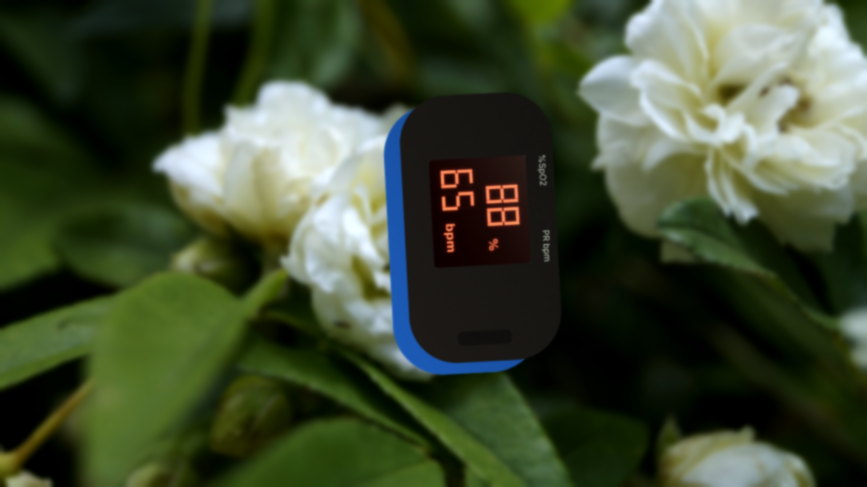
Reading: {"value": 88, "unit": "%"}
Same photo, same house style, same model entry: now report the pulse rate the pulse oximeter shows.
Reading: {"value": 65, "unit": "bpm"}
